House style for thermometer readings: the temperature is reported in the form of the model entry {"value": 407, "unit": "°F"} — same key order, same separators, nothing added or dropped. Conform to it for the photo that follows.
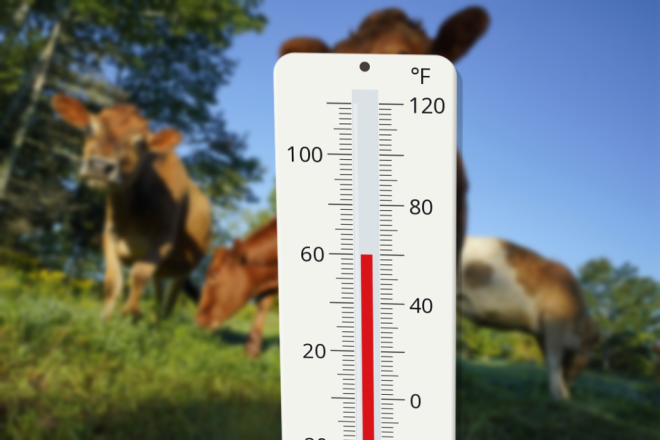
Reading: {"value": 60, "unit": "°F"}
